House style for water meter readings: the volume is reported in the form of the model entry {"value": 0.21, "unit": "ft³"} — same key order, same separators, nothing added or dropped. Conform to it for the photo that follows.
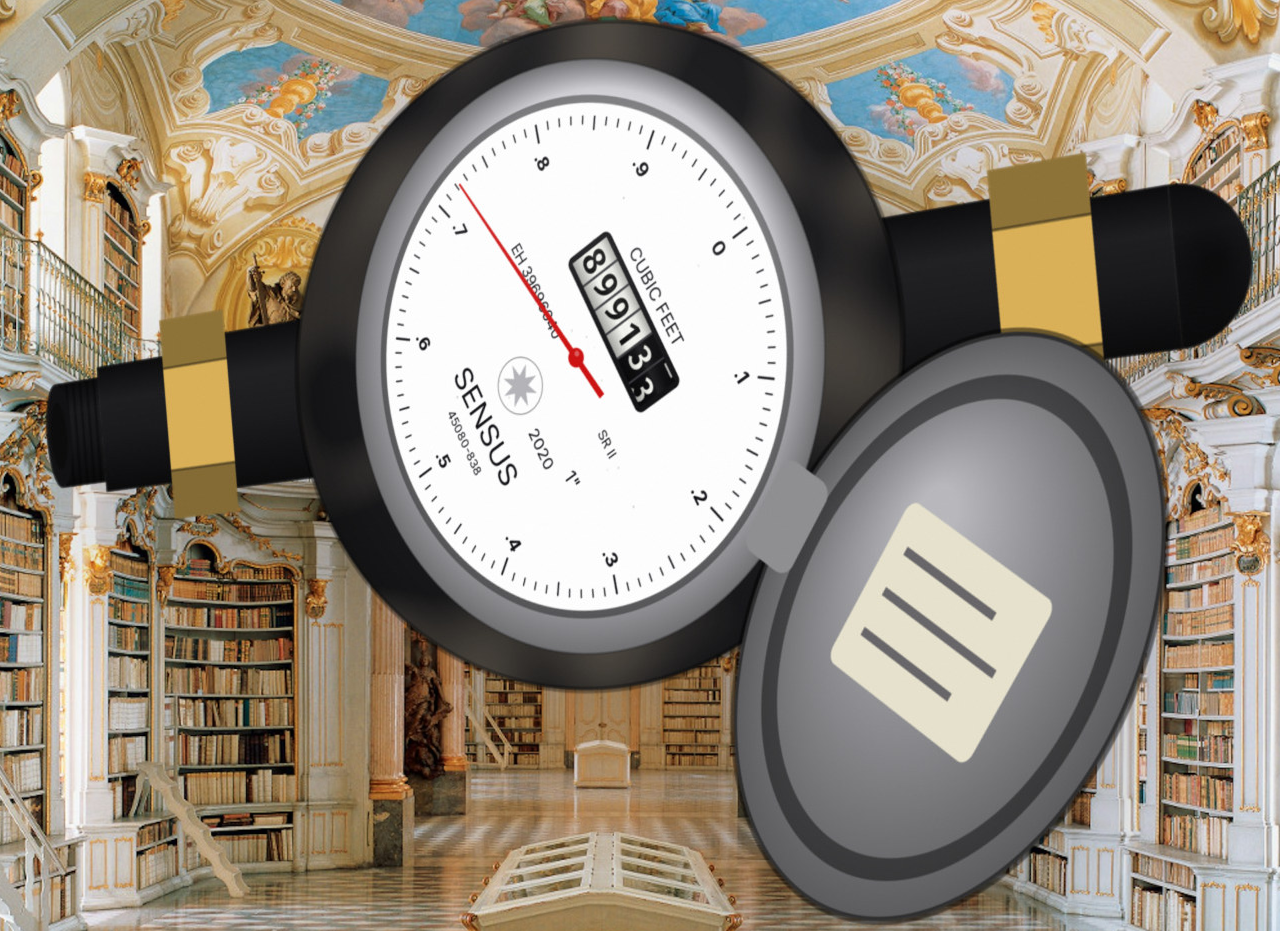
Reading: {"value": 899132.72, "unit": "ft³"}
